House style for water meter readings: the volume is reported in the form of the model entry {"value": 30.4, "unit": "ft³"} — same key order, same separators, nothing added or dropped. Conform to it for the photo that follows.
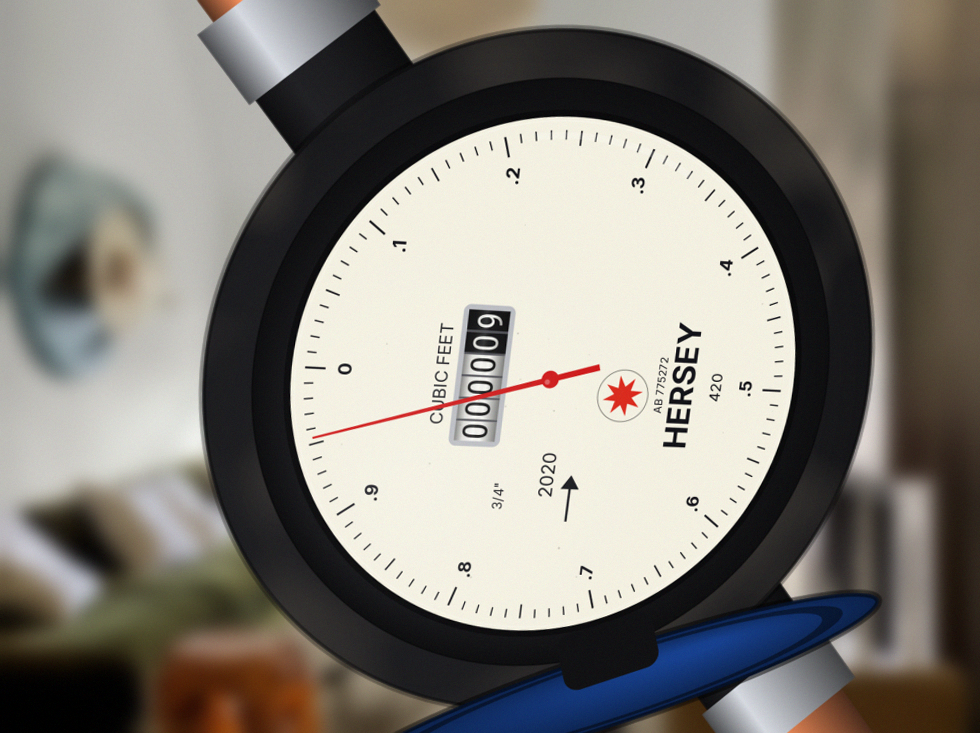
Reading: {"value": 8.95, "unit": "ft³"}
